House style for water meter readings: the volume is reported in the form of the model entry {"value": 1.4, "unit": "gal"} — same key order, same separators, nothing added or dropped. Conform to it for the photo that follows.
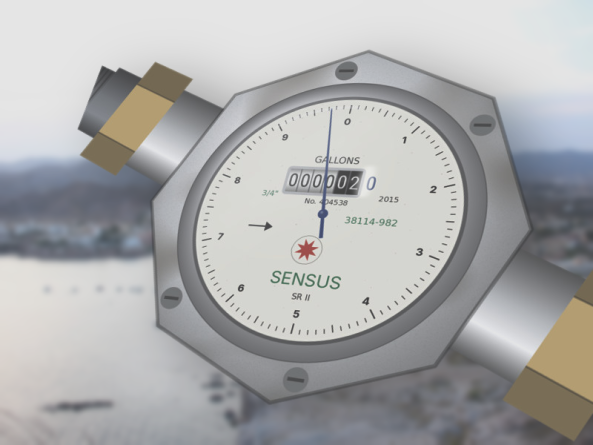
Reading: {"value": 19.7, "unit": "gal"}
